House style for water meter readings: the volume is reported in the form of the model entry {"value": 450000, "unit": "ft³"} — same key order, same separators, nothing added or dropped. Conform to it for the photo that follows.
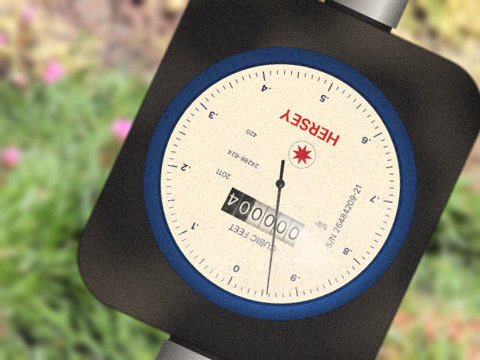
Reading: {"value": 3.94, "unit": "ft³"}
